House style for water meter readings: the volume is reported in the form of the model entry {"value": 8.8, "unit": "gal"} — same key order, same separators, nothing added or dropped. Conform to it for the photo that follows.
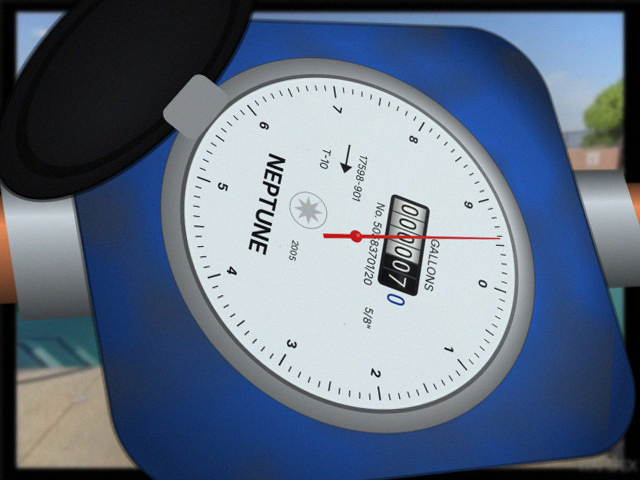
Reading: {"value": 69.4, "unit": "gal"}
